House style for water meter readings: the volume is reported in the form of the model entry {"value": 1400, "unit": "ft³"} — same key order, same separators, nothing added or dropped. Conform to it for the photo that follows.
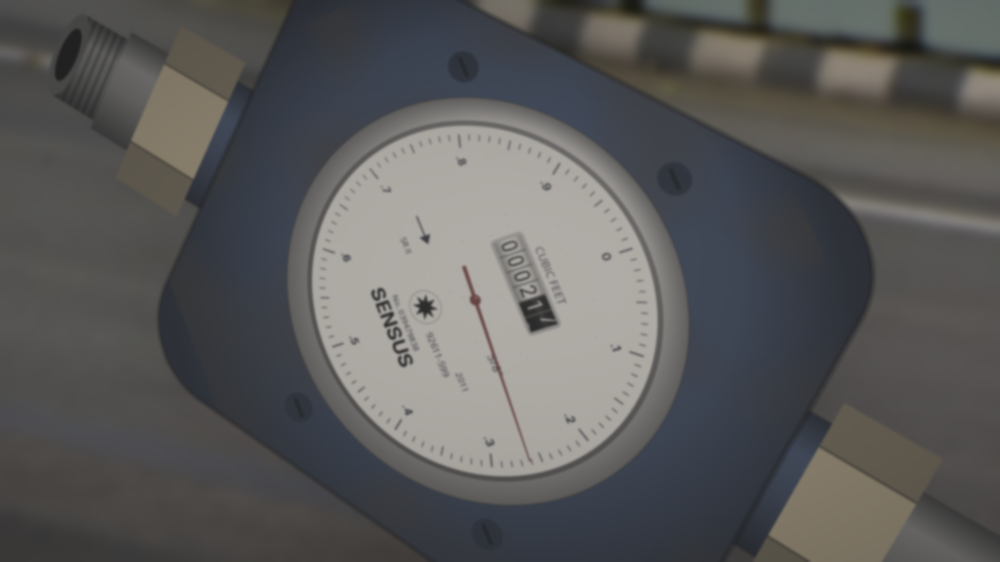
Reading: {"value": 217.26, "unit": "ft³"}
